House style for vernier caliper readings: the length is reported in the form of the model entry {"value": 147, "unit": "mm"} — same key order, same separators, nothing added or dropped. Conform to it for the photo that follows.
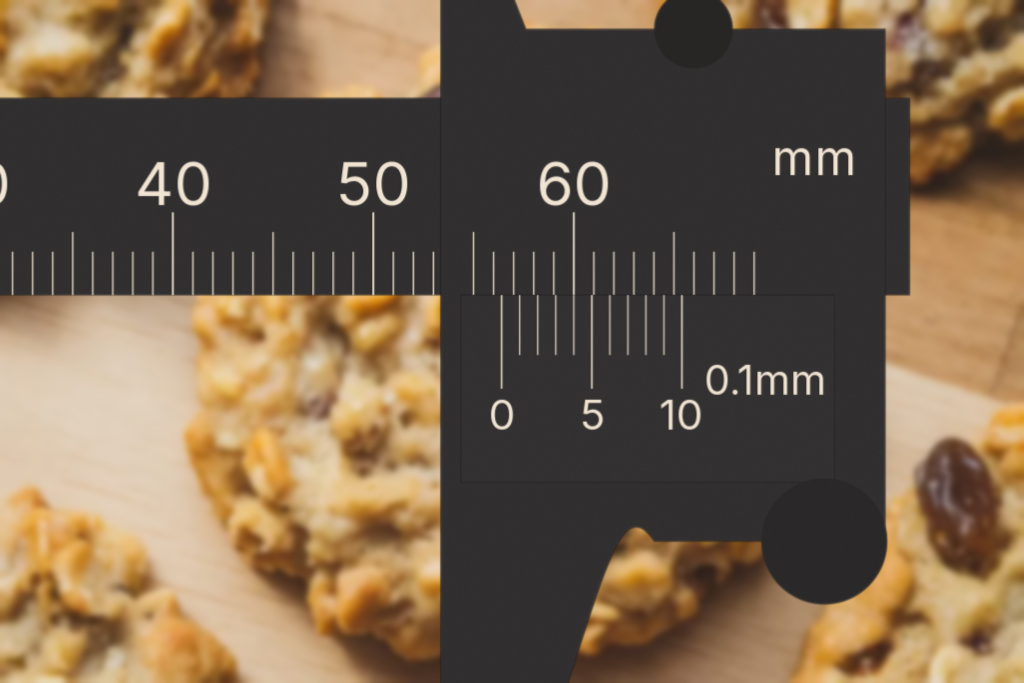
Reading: {"value": 56.4, "unit": "mm"}
